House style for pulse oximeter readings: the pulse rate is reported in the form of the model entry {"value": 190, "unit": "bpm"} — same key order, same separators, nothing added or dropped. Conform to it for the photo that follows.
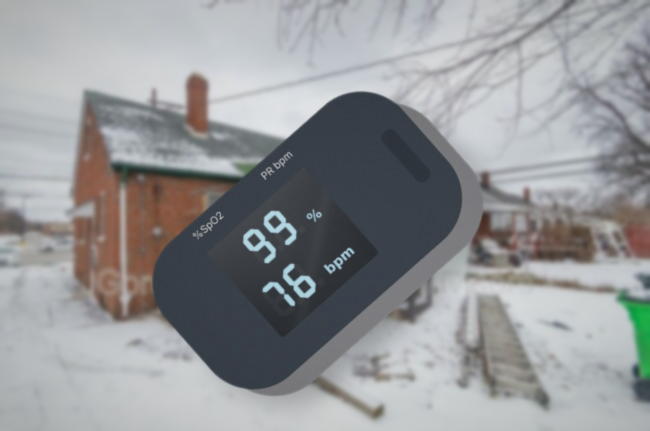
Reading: {"value": 76, "unit": "bpm"}
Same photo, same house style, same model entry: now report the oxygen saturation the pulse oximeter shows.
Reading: {"value": 99, "unit": "%"}
